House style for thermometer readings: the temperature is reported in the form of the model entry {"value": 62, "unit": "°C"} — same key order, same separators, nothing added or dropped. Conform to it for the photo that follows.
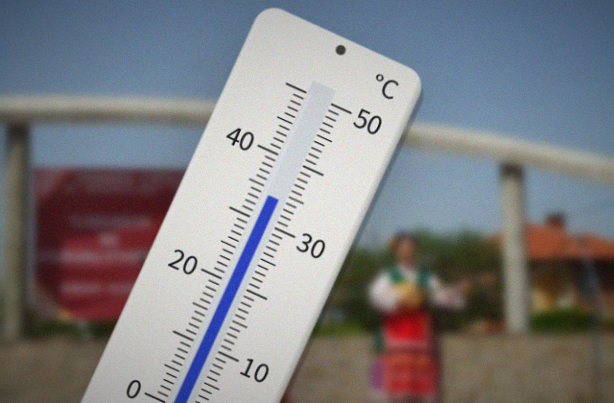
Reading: {"value": 34, "unit": "°C"}
